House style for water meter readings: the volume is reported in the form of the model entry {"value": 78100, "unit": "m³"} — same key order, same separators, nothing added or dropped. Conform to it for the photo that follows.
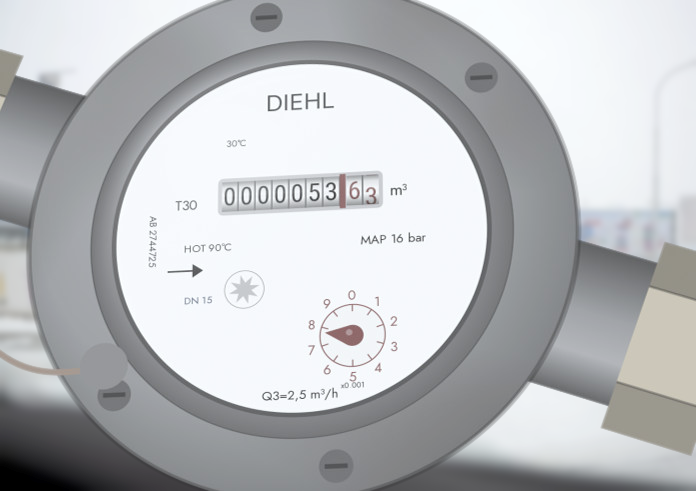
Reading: {"value": 53.627, "unit": "m³"}
